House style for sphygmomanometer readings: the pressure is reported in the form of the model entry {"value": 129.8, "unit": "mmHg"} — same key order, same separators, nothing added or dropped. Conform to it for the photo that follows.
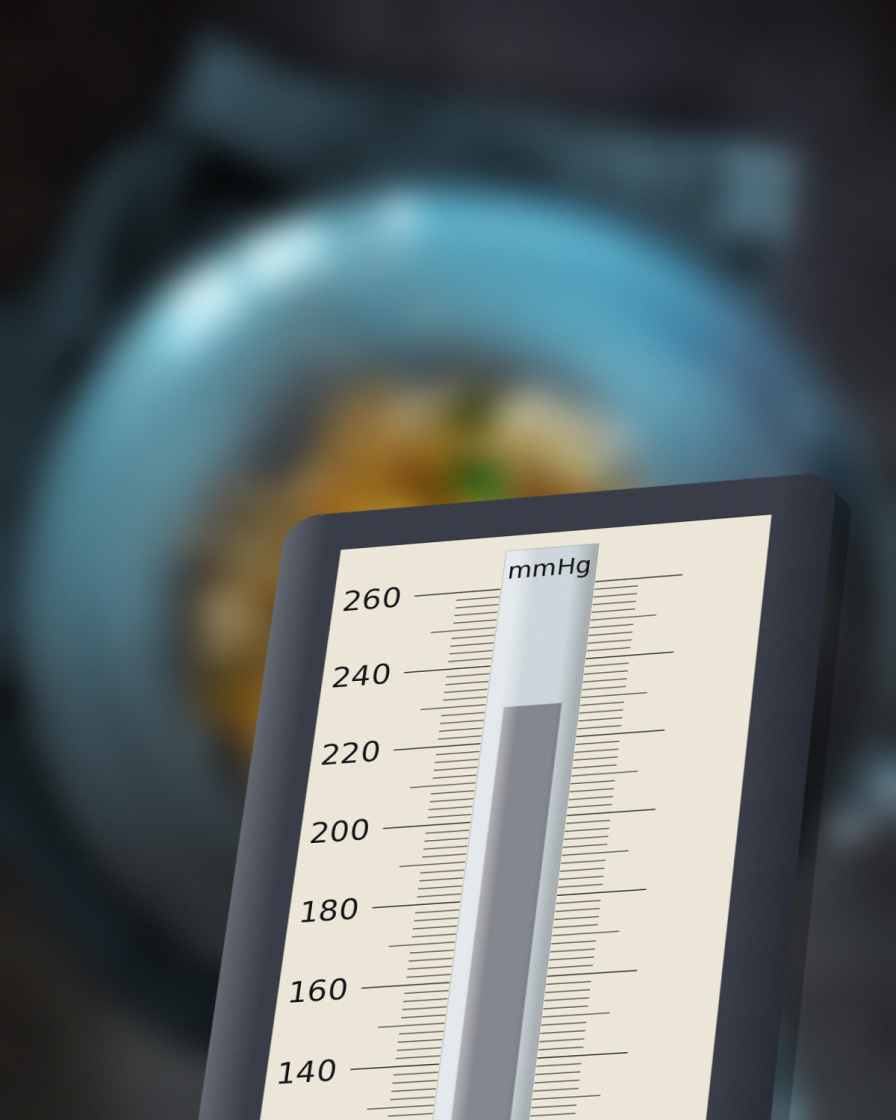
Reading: {"value": 229, "unit": "mmHg"}
